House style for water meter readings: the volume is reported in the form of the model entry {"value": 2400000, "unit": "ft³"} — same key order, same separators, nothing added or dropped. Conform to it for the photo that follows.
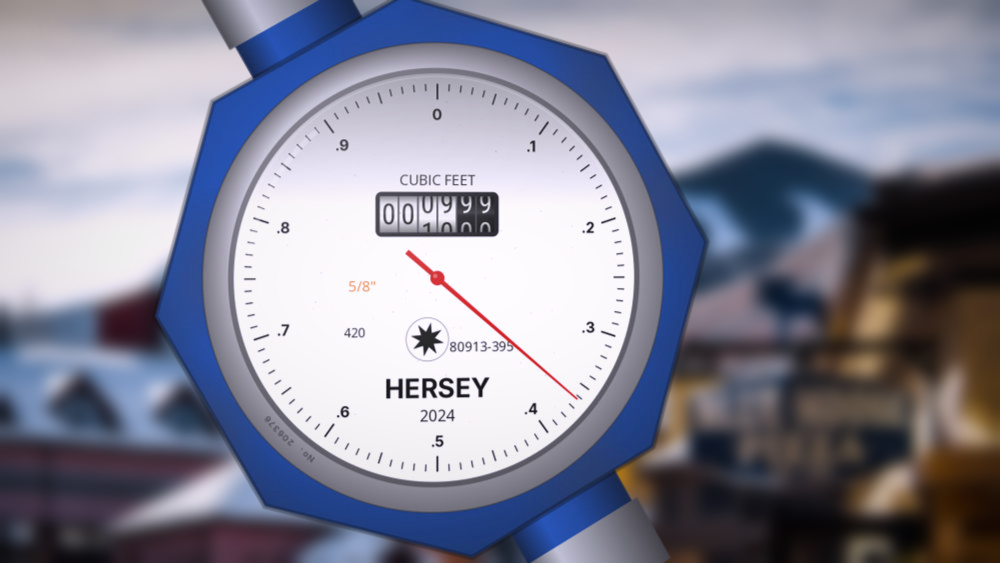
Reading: {"value": 999.36, "unit": "ft³"}
